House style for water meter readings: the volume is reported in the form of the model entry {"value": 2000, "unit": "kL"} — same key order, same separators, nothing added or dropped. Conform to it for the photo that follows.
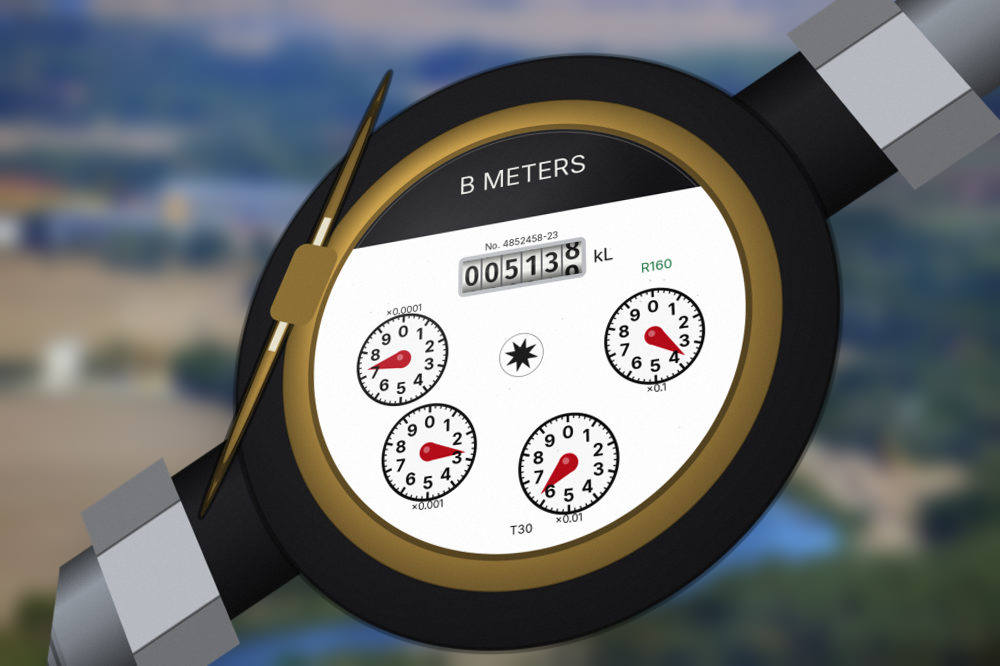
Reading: {"value": 5138.3627, "unit": "kL"}
